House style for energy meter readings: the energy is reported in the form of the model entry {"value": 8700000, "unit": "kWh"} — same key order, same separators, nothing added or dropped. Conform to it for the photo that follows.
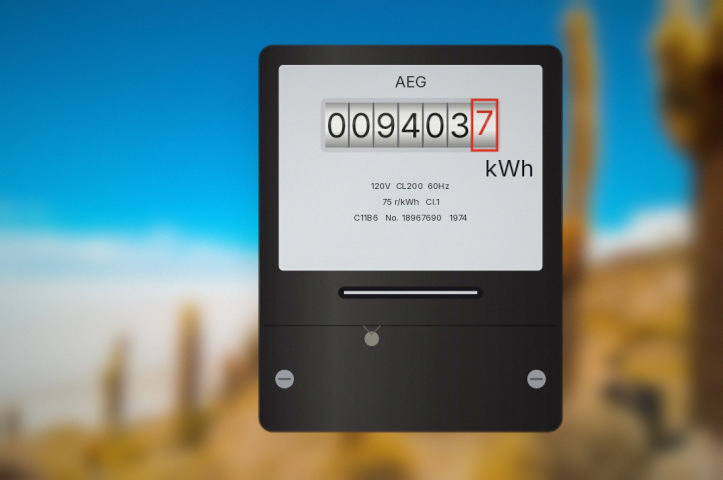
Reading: {"value": 9403.7, "unit": "kWh"}
